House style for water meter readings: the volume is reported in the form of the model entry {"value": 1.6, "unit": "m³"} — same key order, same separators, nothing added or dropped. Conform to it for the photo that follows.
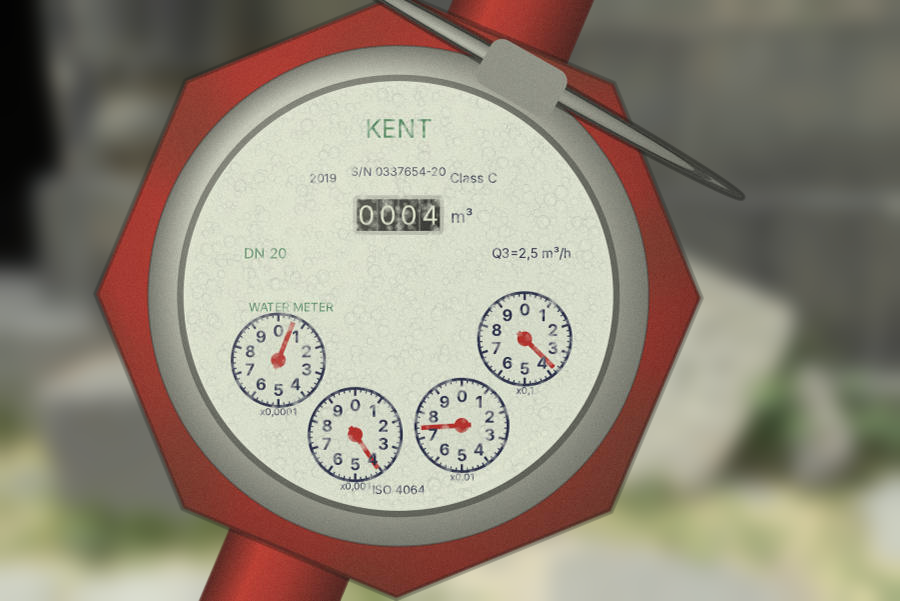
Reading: {"value": 4.3740, "unit": "m³"}
